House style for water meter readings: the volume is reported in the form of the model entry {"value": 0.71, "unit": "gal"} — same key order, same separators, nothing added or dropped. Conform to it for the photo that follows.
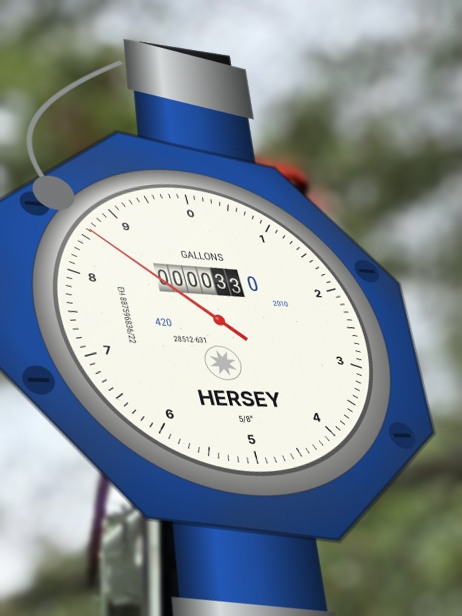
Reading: {"value": 328.6, "unit": "gal"}
